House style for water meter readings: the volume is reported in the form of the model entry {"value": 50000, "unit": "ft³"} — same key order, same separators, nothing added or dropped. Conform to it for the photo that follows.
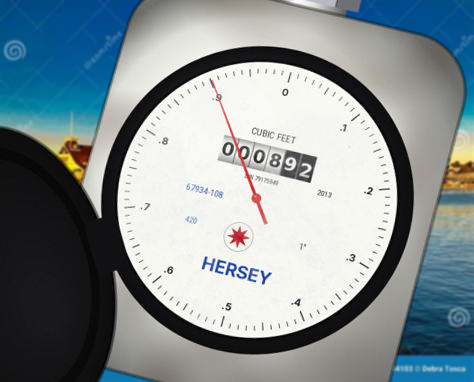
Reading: {"value": 891.90, "unit": "ft³"}
